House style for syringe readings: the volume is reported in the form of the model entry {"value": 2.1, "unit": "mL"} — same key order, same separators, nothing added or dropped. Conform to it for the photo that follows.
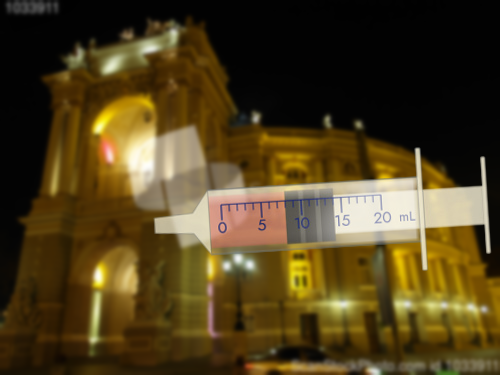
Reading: {"value": 8, "unit": "mL"}
